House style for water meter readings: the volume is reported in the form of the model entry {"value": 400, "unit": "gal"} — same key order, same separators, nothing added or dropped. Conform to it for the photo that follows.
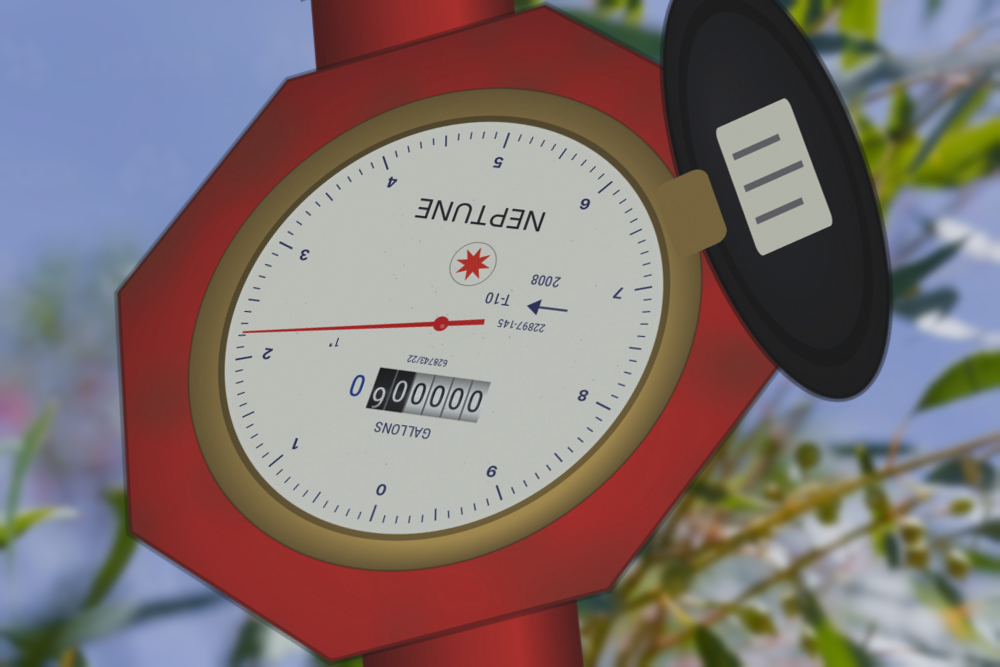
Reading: {"value": 62.2, "unit": "gal"}
